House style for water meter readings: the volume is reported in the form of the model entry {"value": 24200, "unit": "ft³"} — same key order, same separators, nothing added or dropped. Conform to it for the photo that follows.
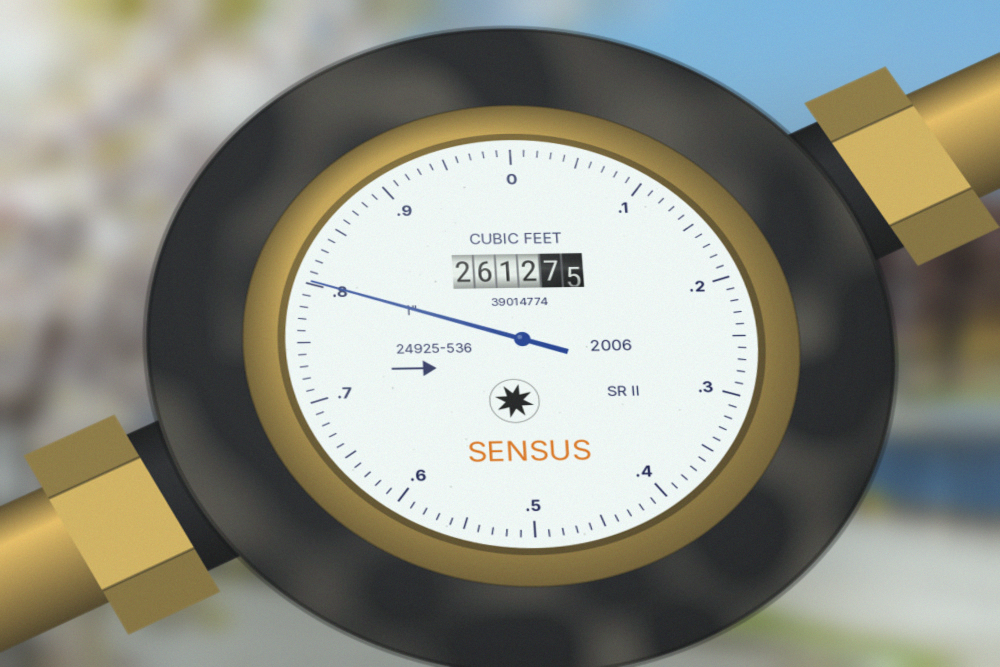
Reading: {"value": 261274.80, "unit": "ft³"}
